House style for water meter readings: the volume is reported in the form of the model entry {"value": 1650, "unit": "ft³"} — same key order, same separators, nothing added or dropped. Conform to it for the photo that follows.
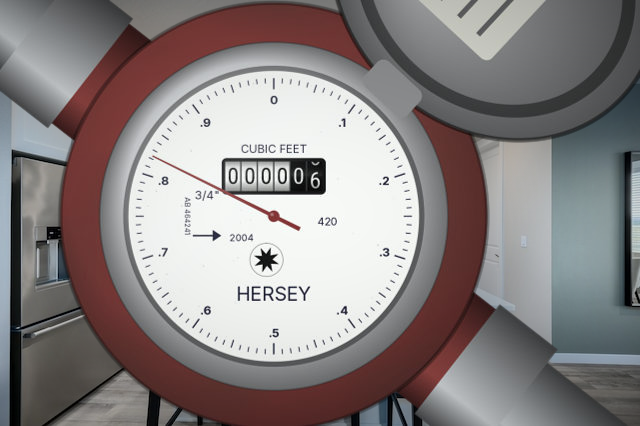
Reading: {"value": 5.82, "unit": "ft³"}
